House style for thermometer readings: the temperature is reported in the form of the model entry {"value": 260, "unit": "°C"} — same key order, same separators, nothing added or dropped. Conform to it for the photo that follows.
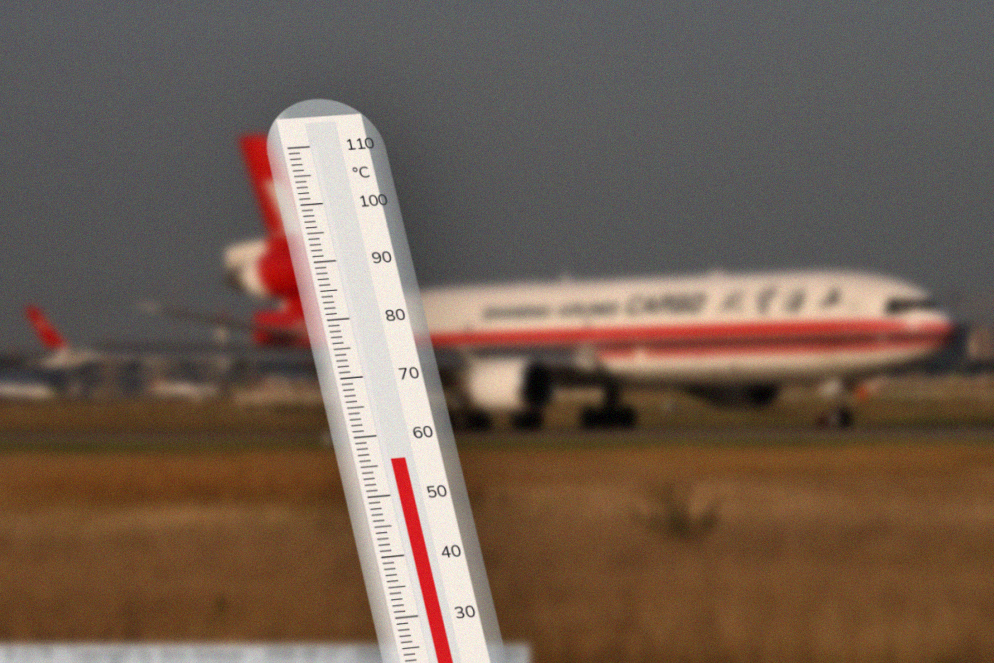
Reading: {"value": 56, "unit": "°C"}
